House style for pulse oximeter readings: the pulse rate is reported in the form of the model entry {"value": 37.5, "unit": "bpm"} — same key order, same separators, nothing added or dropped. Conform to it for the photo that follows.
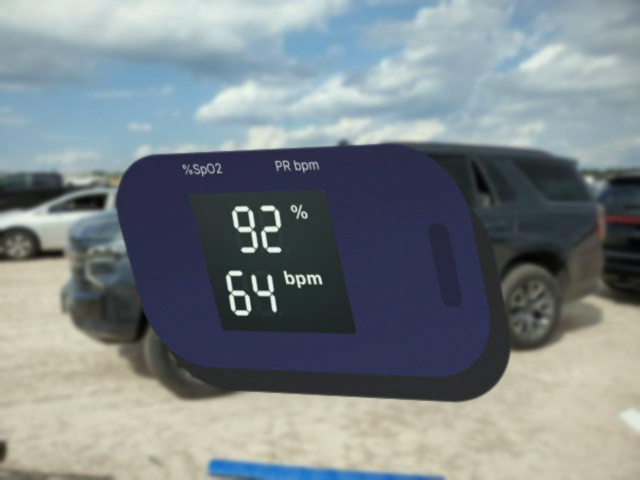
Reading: {"value": 64, "unit": "bpm"}
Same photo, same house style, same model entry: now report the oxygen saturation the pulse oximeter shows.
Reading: {"value": 92, "unit": "%"}
